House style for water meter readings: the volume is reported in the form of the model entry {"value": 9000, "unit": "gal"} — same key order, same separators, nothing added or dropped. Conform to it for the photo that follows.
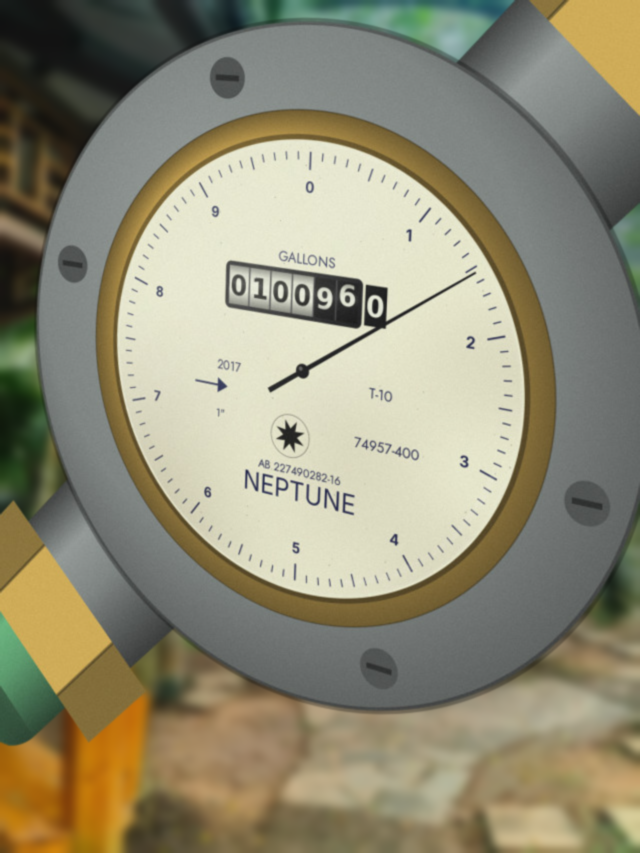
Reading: {"value": 100961.5, "unit": "gal"}
